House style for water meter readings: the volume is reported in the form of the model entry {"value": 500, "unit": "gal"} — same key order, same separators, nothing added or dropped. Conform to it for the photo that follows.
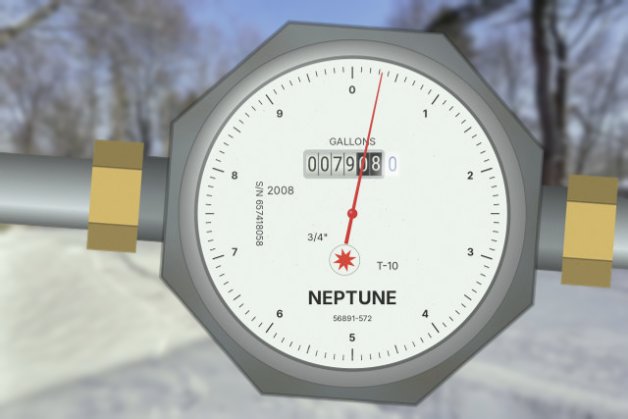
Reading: {"value": 79080.3, "unit": "gal"}
